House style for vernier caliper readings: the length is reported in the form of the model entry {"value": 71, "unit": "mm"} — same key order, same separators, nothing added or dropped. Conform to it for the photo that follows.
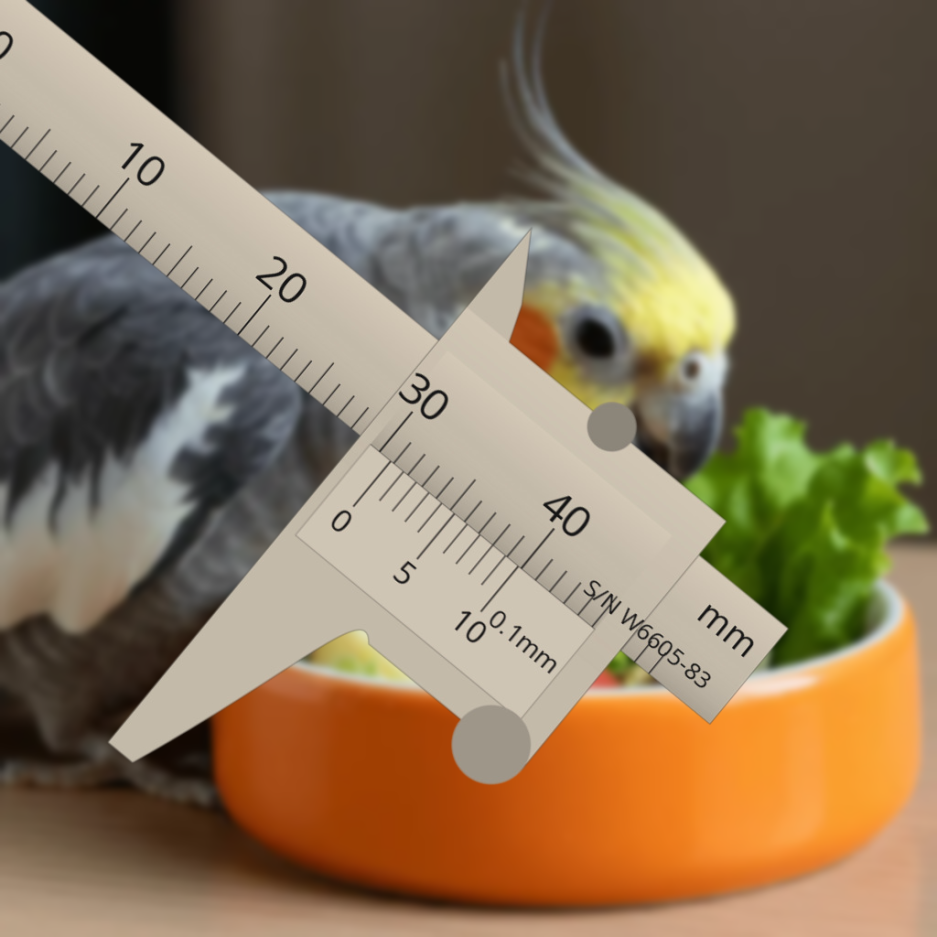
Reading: {"value": 30.8, "unit": "mm"}
